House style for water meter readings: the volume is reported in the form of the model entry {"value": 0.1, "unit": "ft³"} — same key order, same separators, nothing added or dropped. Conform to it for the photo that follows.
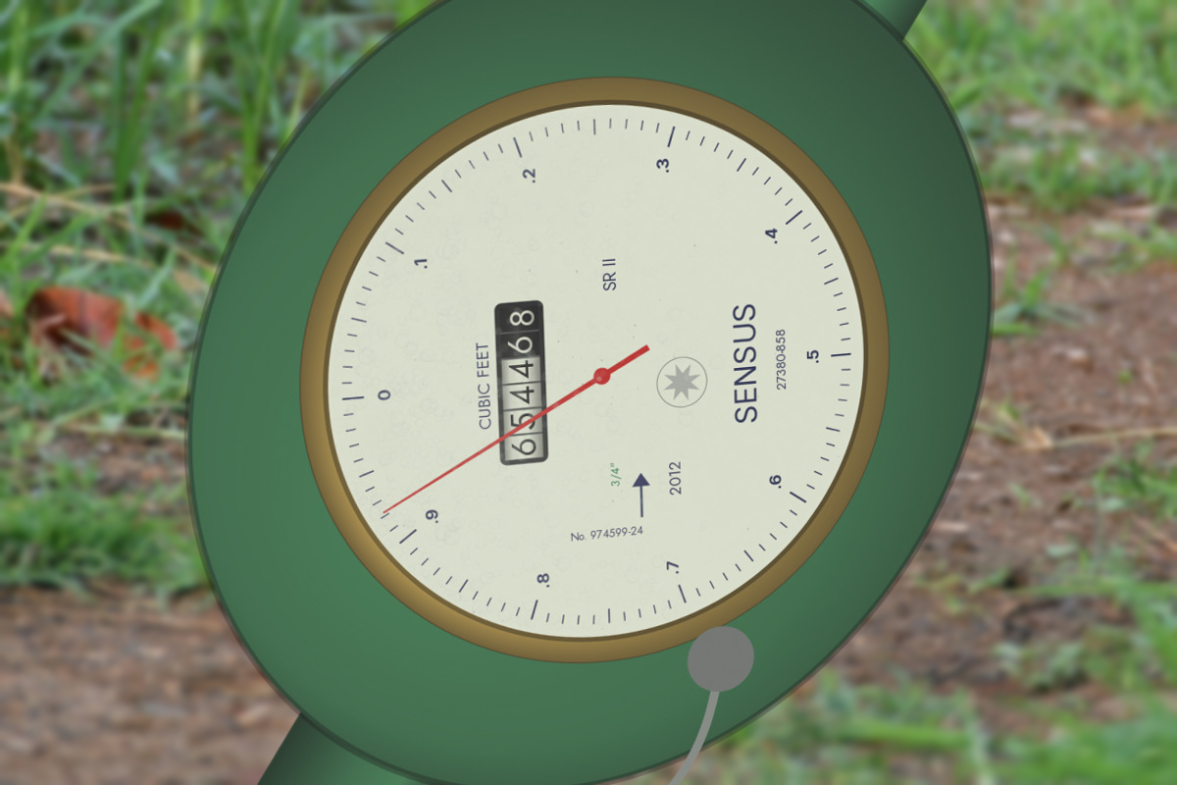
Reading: {"value": 654467.92, "unit": "ft³"}
